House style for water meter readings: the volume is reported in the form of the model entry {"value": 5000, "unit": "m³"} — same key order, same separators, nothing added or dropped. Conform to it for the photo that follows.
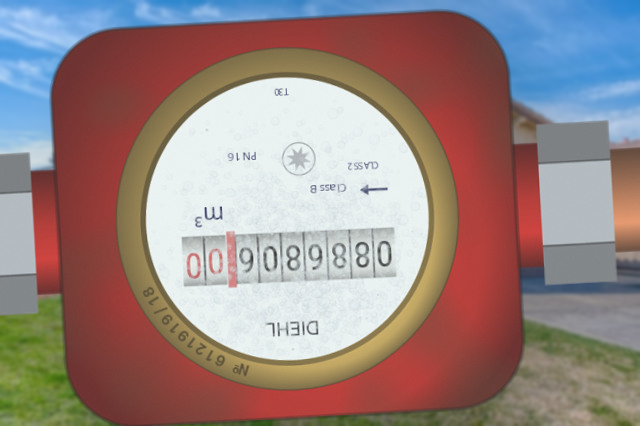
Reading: {"value": 886806.00, "unit": "m³"}
